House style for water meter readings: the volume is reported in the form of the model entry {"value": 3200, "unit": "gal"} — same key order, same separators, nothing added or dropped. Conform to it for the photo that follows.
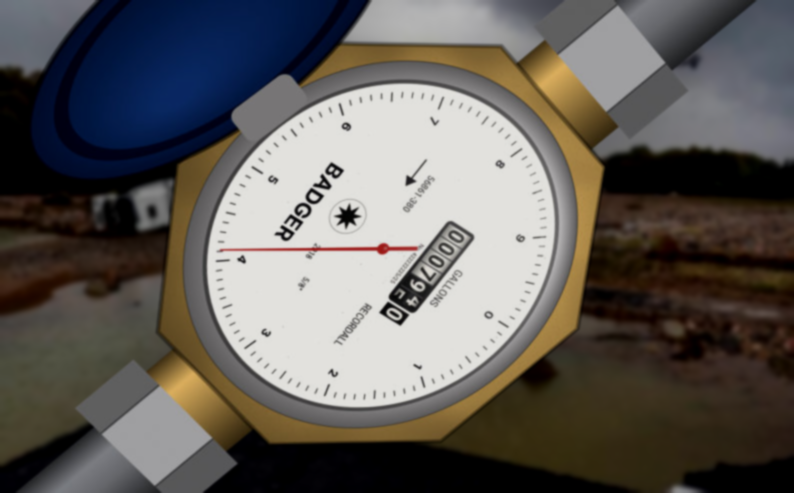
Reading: {"value": 7944.1, "unit": "gal"}
